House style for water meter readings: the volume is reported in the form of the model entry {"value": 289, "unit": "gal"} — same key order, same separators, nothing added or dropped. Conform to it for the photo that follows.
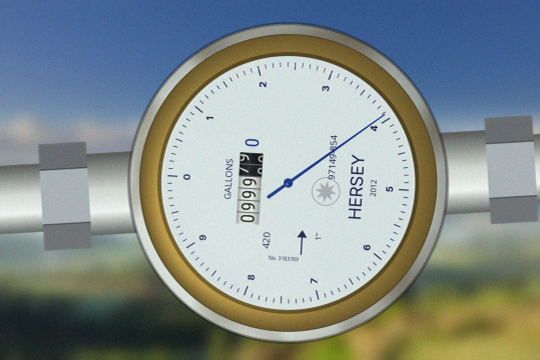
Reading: {"value": 999793.9, "unit": "gal"}
